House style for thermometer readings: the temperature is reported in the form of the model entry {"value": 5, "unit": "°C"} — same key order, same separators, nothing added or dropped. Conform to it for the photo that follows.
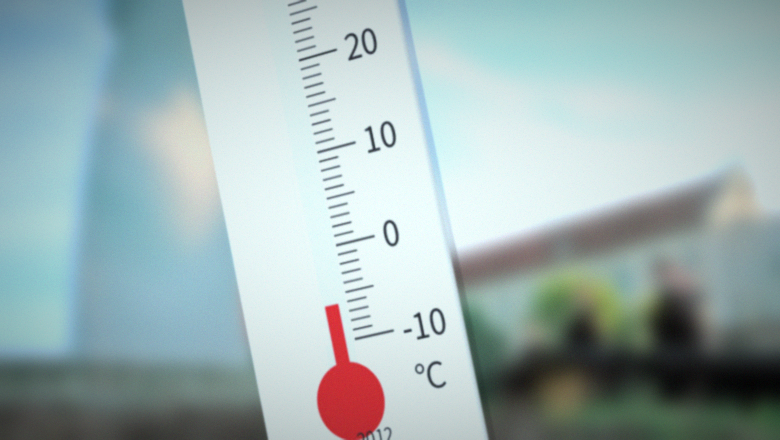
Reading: {"value": -6, "unit": "°C"}
